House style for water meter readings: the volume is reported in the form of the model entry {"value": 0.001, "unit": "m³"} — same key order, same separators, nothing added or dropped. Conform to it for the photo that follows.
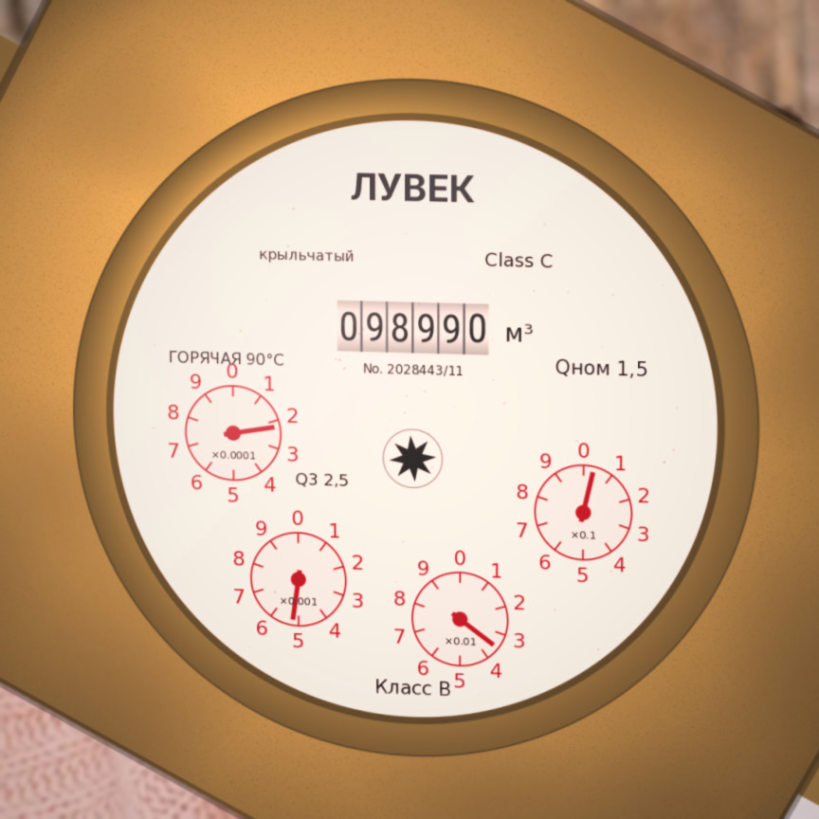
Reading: {"value": 98990.0352, "unit": "m³"}
